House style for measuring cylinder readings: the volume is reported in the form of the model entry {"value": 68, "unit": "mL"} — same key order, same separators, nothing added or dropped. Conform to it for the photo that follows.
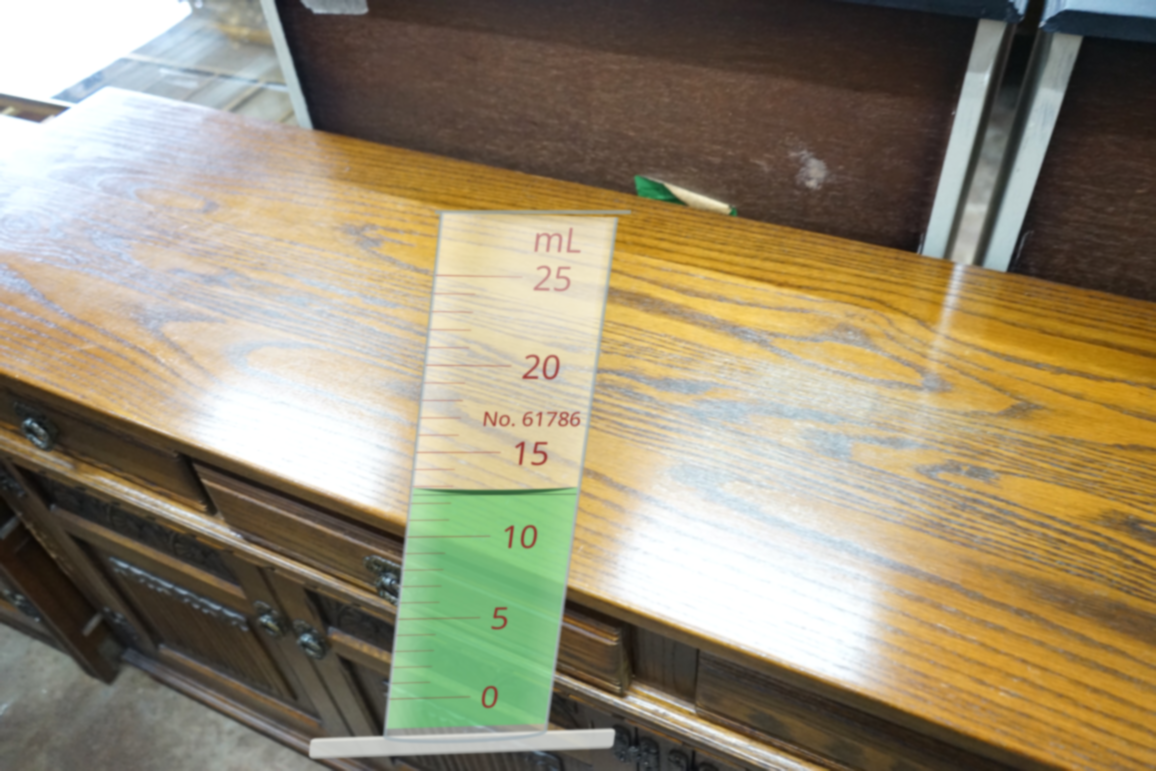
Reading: {"value": 12.5, "unit": "mL"}
